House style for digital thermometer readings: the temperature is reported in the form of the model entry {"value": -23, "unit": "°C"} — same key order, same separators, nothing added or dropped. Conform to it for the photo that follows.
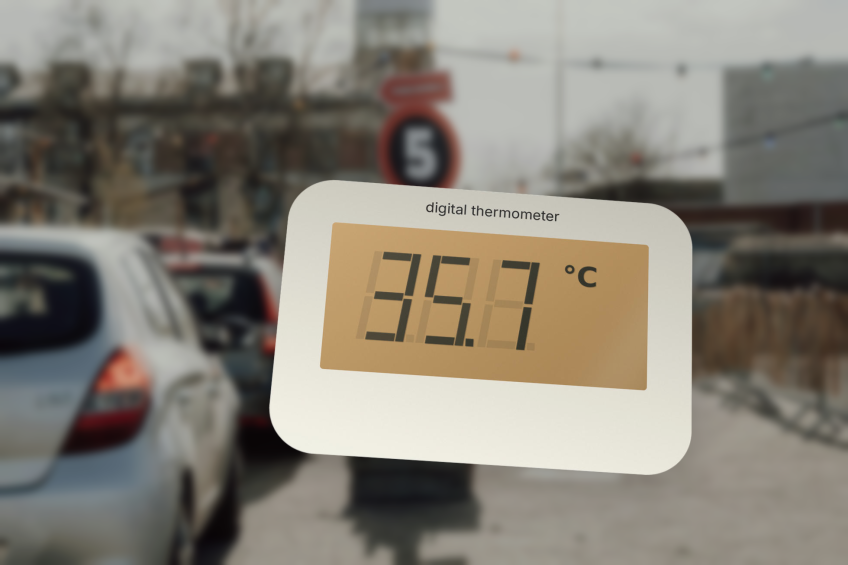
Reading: {"value": 35.7, "unit": "°C"}
